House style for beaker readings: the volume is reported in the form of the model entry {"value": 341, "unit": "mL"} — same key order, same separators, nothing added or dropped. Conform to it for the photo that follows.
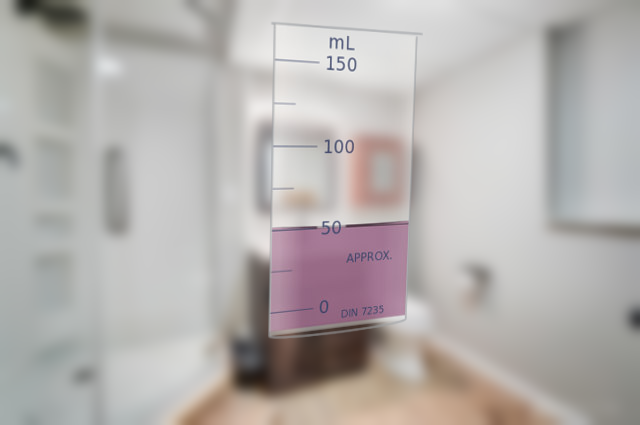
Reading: {"value": 50, "unit": "mL"}
